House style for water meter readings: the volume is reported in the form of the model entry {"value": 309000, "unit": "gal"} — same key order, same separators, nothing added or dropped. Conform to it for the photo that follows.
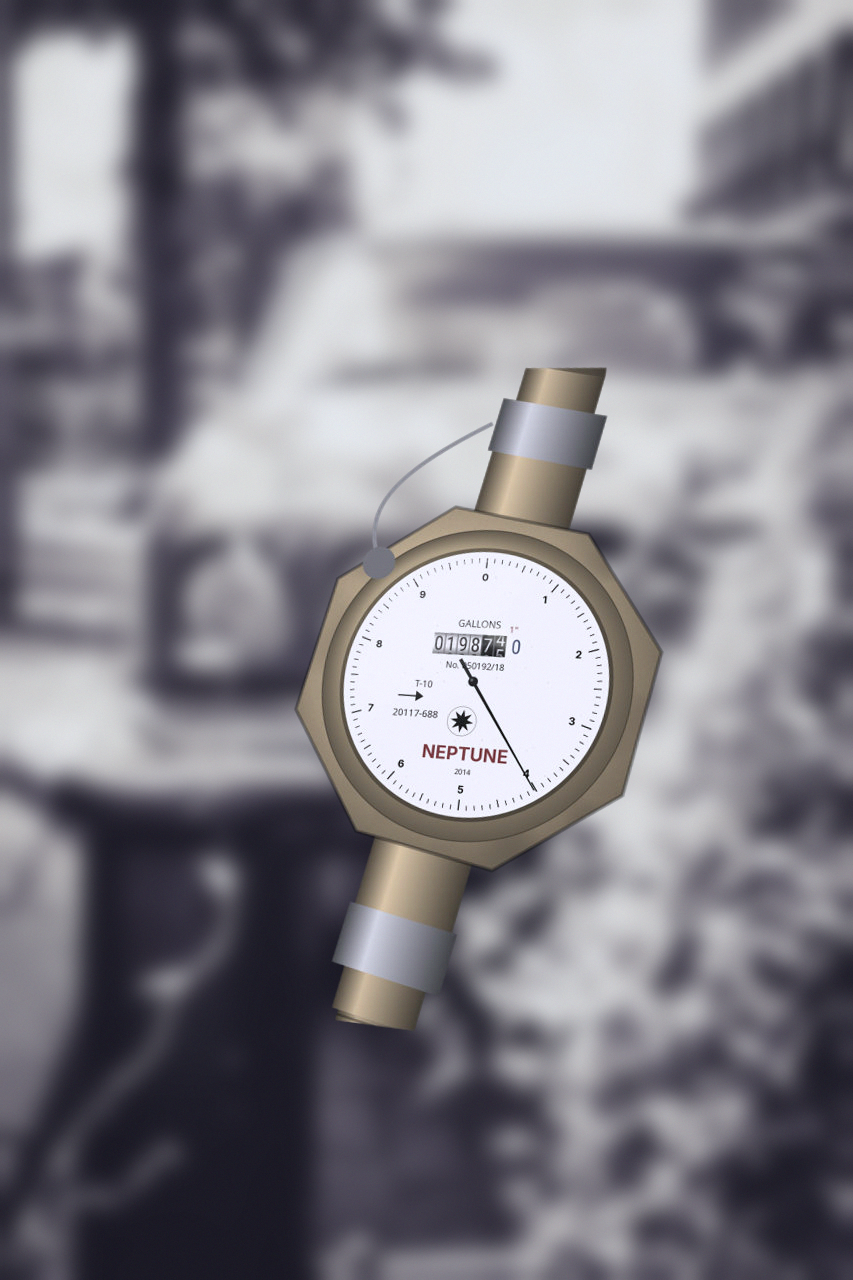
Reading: {"value": 198744.0, "unit": "gal"}
